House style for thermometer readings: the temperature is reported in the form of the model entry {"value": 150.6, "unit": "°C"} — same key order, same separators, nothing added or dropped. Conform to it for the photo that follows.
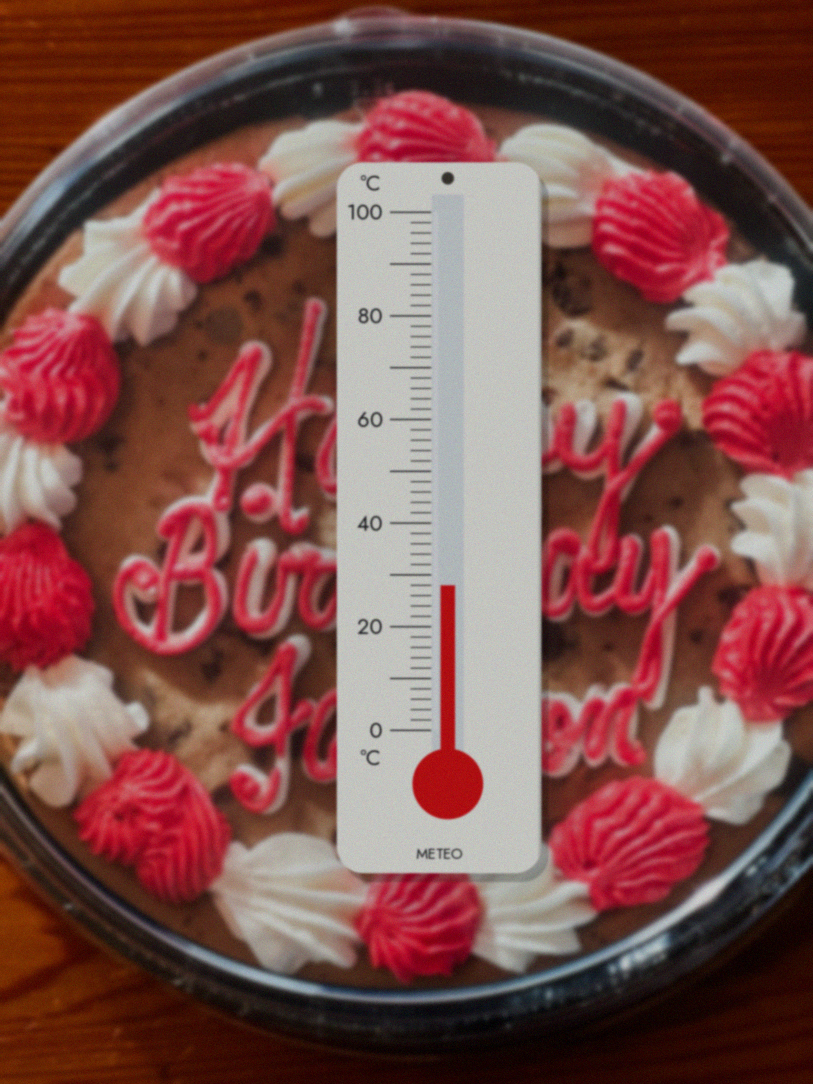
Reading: {"value": 28, "unit": "°C"}
